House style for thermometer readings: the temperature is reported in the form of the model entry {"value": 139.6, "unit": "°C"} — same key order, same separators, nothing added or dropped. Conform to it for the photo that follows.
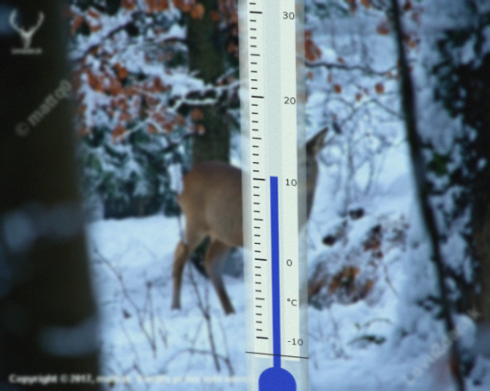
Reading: {"value": 10.5, "unit": "°C"}
